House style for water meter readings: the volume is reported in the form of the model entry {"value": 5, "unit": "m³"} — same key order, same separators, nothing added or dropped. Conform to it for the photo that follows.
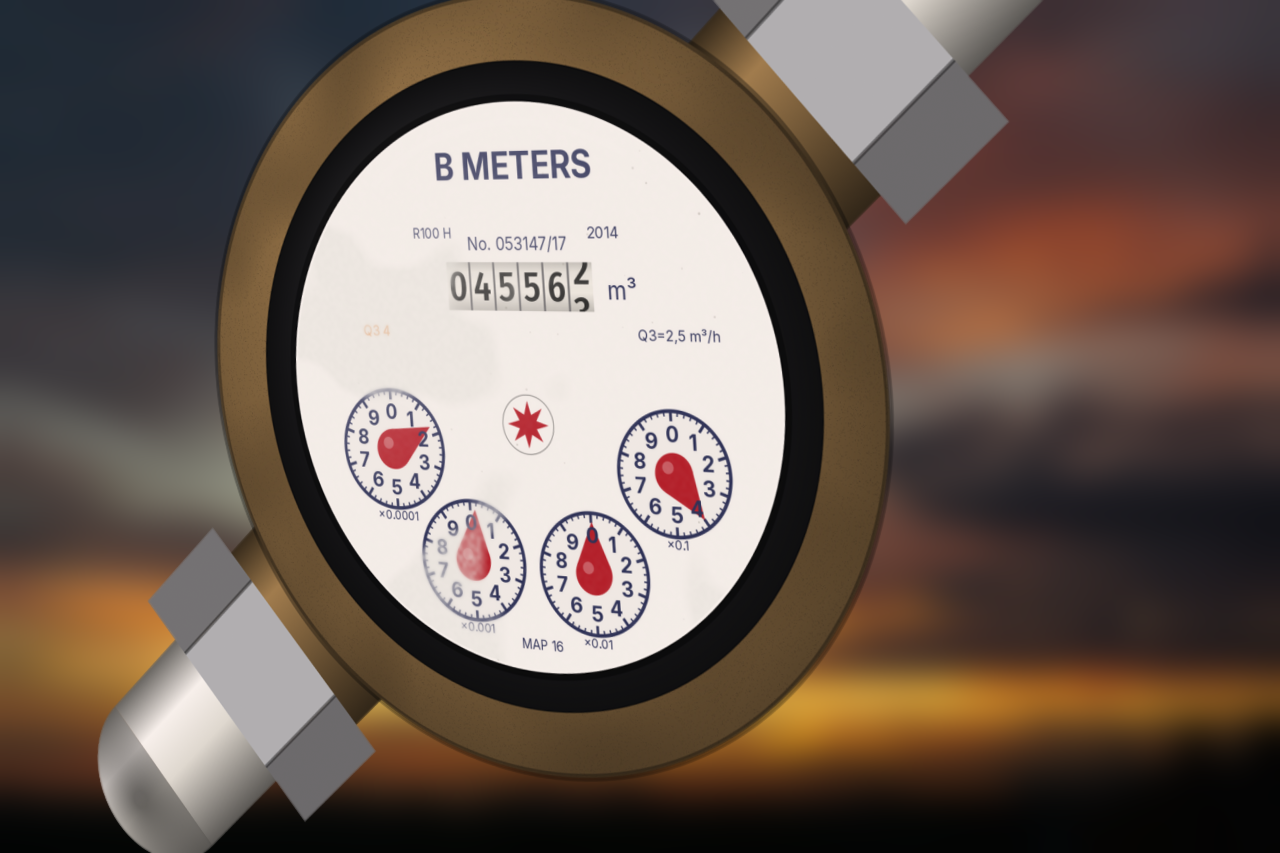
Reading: {"value": 45562.4001, "unit": "m³"}
